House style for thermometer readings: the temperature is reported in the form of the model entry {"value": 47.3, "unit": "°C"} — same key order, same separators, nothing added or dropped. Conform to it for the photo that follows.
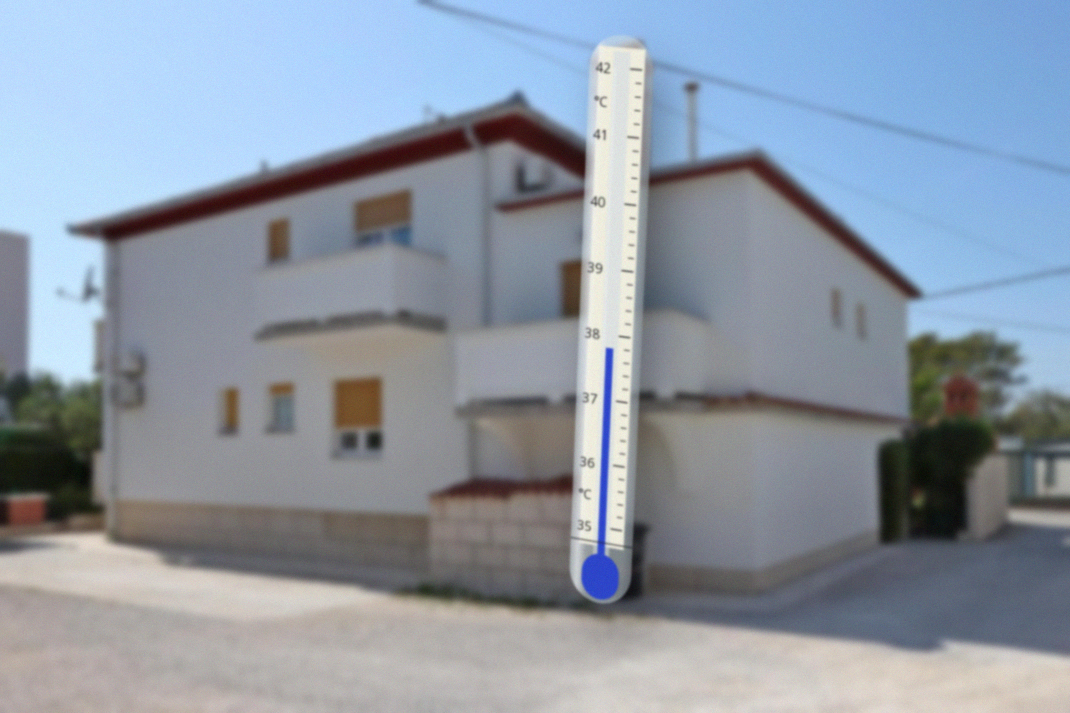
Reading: {"value": 37.8, "unit": "°C"}
